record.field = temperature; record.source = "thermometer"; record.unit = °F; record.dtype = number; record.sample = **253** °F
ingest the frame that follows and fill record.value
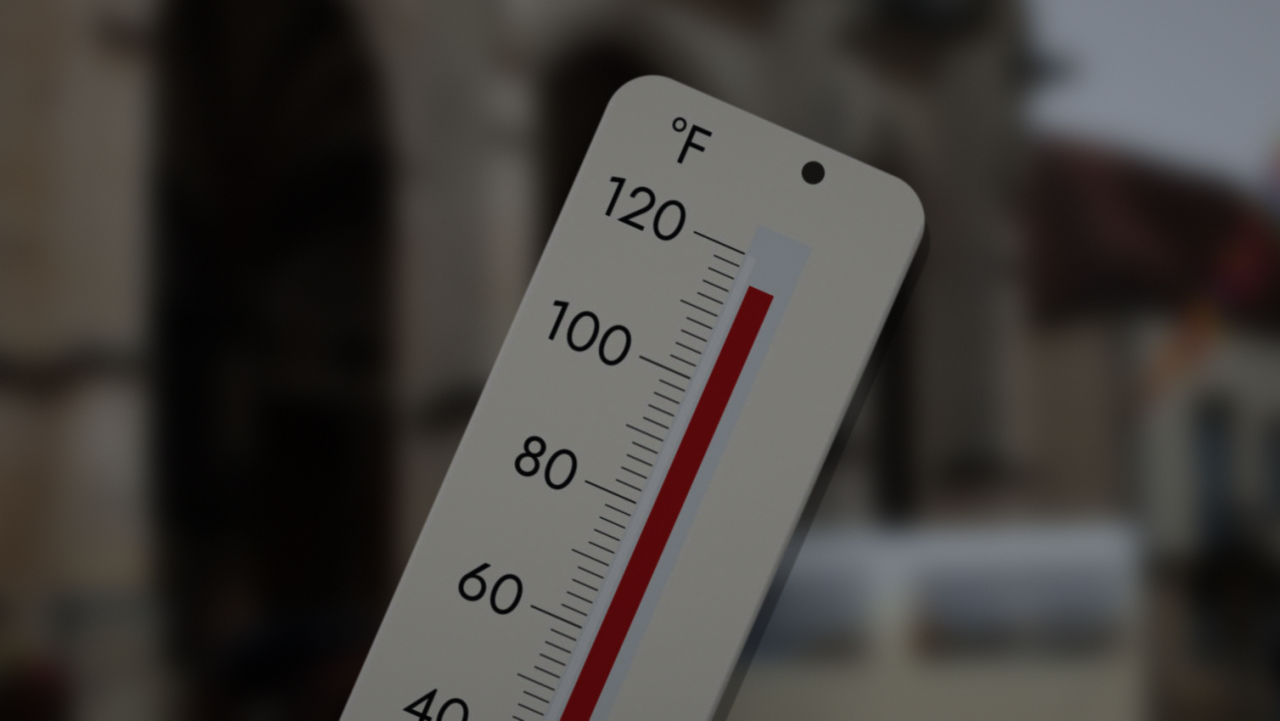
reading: **116** °F
